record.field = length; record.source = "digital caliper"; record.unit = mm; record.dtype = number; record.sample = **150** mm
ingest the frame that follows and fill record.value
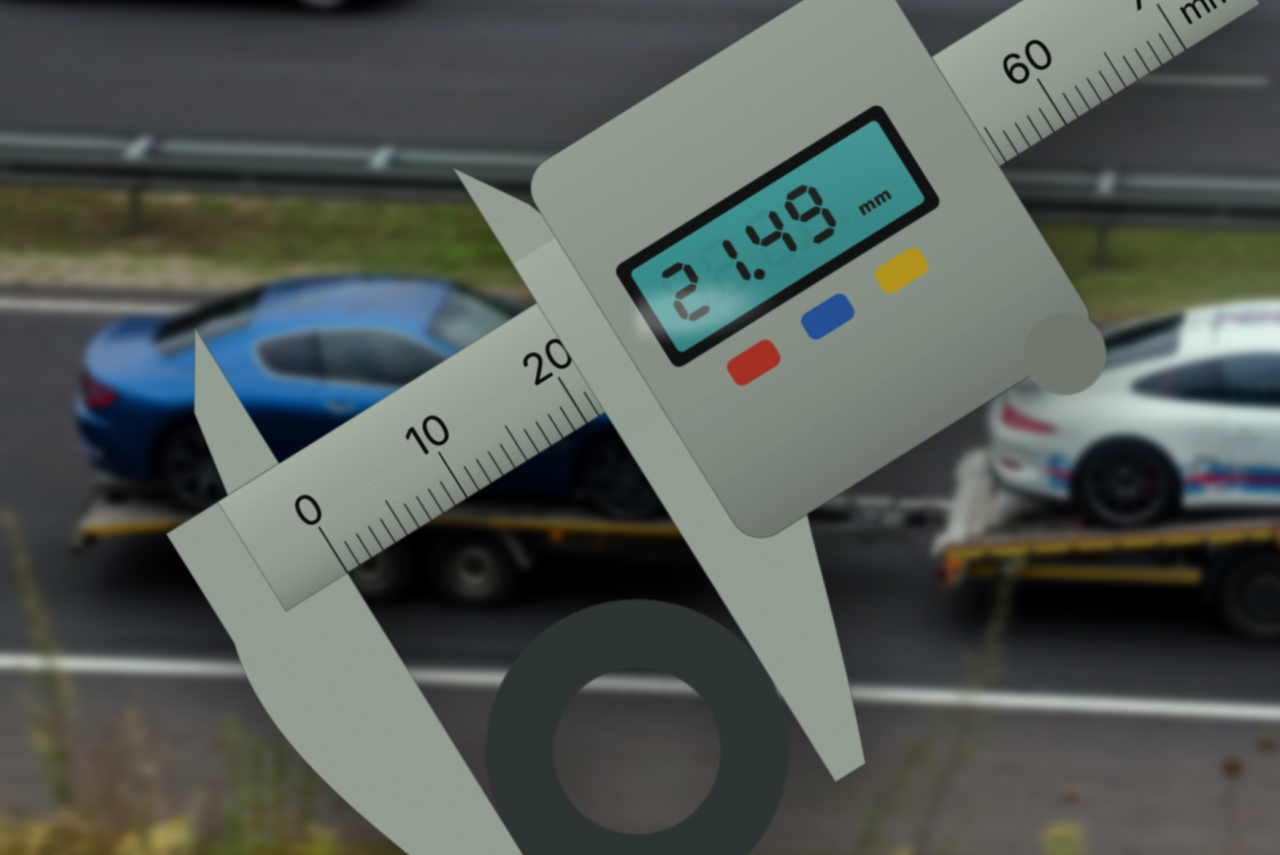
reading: **21.49** mm
